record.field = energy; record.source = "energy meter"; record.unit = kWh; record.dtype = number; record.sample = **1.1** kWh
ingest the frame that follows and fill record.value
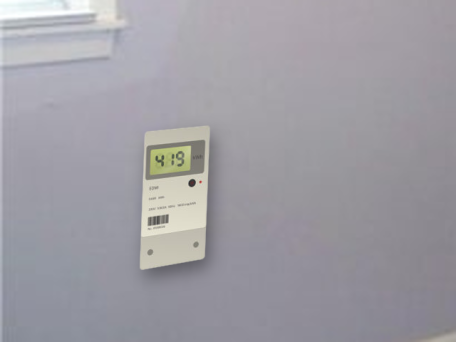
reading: **419** kWh
